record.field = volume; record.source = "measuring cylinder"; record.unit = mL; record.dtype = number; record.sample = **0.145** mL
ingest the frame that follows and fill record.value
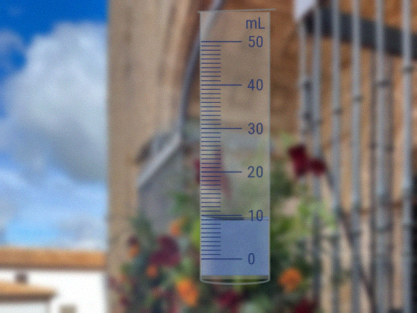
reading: **9** mL
